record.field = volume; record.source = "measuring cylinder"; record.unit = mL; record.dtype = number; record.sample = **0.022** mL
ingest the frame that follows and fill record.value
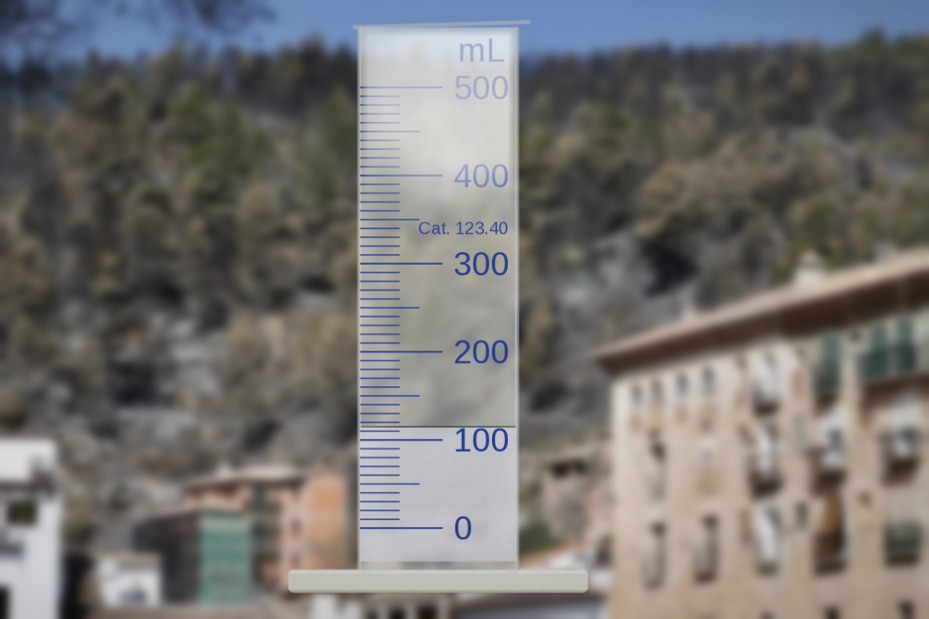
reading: **115** mL
